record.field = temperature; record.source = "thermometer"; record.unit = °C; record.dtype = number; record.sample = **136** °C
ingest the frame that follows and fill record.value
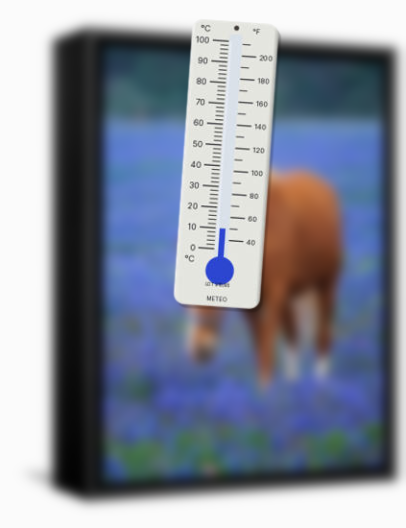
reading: **10** °C
